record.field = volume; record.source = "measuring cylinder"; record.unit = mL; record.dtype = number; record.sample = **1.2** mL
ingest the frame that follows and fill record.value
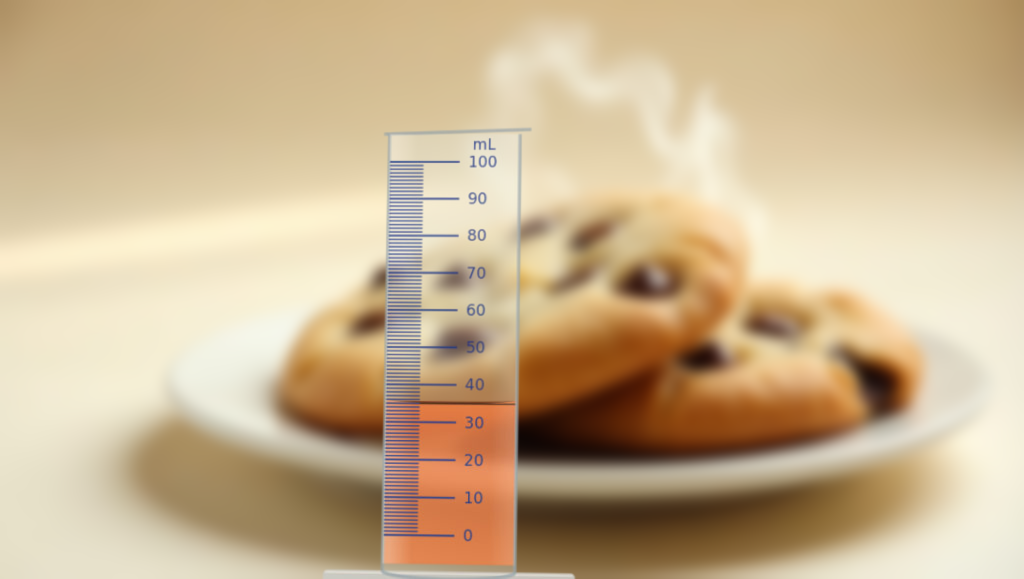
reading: **35** mL
